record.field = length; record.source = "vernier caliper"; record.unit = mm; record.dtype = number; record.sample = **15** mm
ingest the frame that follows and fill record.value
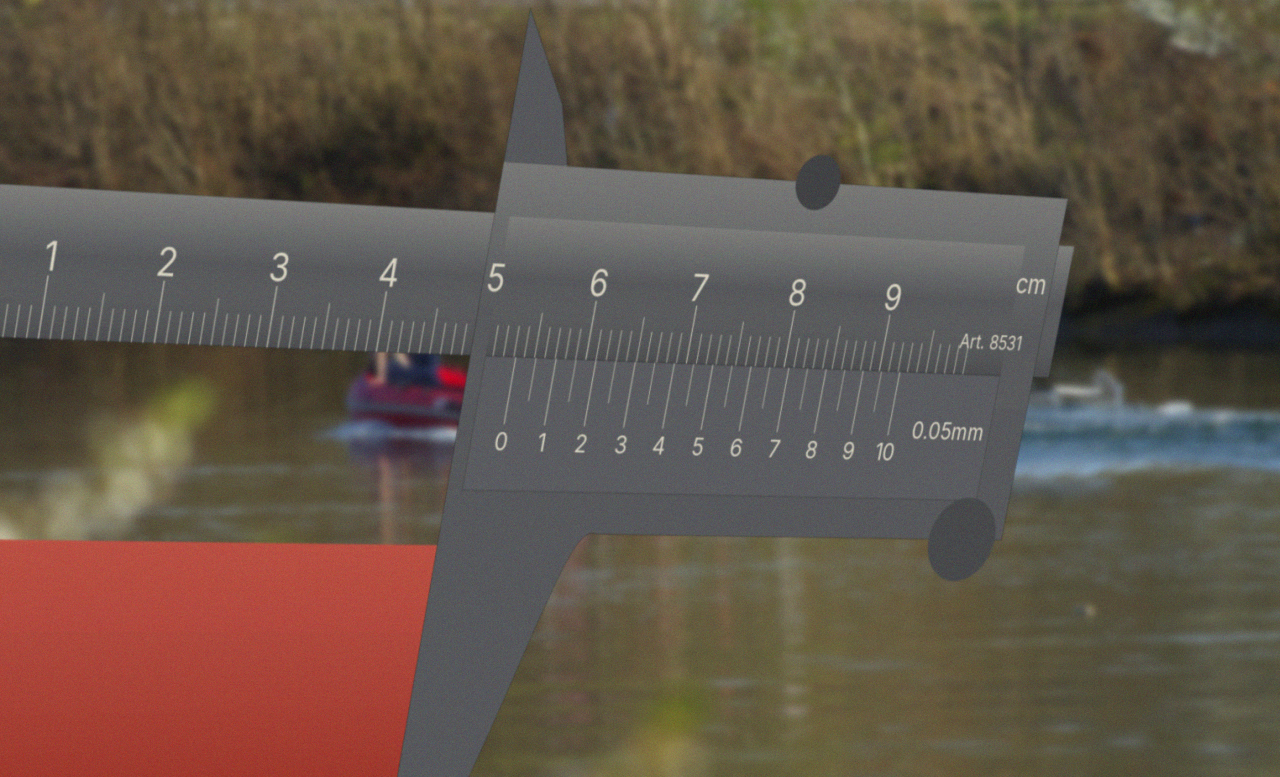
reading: **53.2** mm
